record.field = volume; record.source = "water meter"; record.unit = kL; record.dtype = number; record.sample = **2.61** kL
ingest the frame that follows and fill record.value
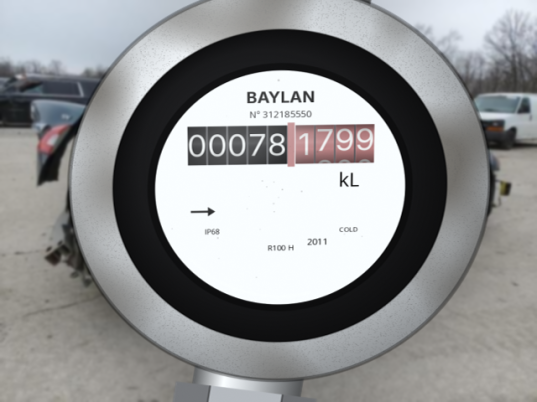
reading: **78.1799** kL
